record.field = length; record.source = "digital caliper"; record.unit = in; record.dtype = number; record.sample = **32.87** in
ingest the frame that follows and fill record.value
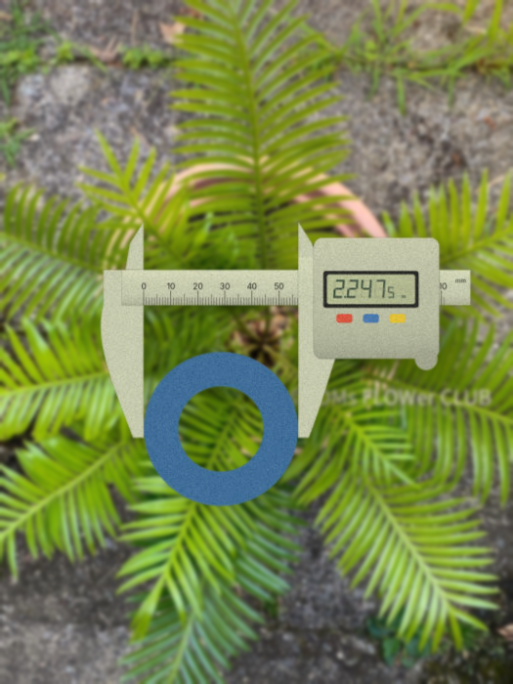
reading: **2.2475** in
